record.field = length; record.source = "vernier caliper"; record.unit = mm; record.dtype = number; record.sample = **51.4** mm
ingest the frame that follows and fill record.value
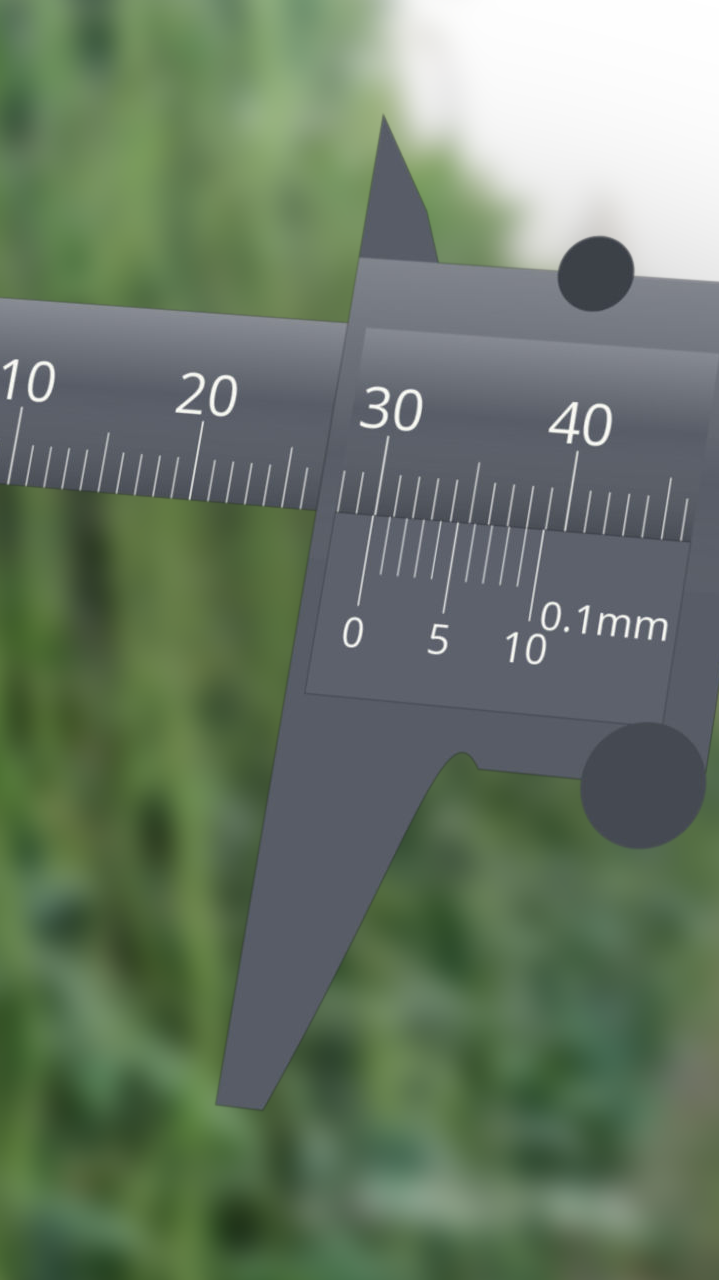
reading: **29.9** mm
